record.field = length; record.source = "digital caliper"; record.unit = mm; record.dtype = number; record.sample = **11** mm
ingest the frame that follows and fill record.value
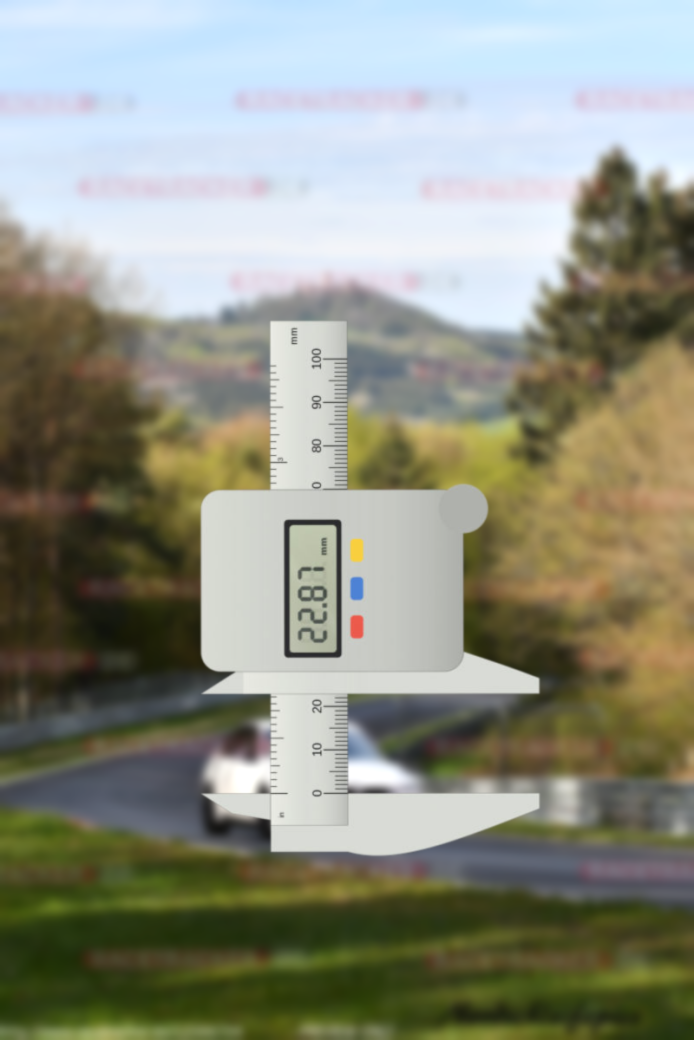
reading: **22.87** mm
